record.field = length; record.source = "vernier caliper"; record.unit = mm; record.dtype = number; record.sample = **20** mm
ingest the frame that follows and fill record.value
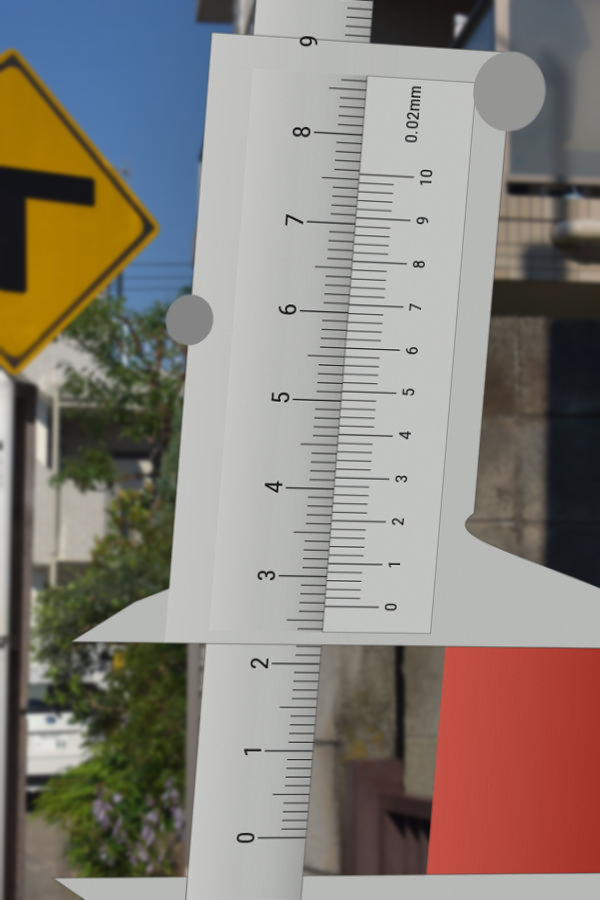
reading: **26.6** mm
